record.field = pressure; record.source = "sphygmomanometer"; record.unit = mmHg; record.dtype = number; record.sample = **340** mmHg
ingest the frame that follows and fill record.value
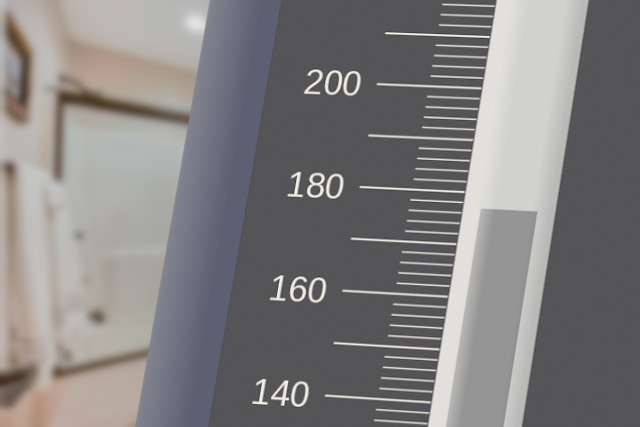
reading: **177** mmHg
